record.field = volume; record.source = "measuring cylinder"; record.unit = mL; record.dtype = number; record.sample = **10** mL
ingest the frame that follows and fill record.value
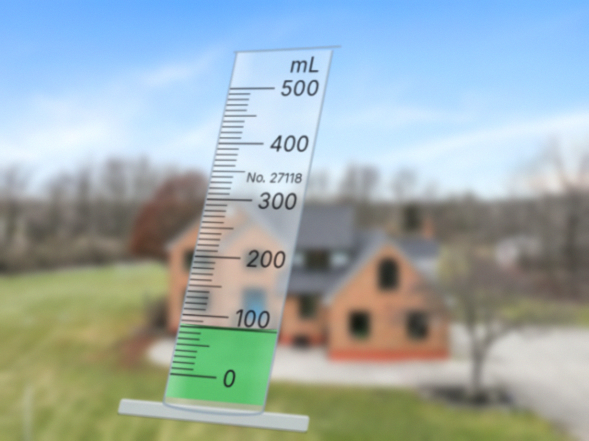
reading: **80** mL
